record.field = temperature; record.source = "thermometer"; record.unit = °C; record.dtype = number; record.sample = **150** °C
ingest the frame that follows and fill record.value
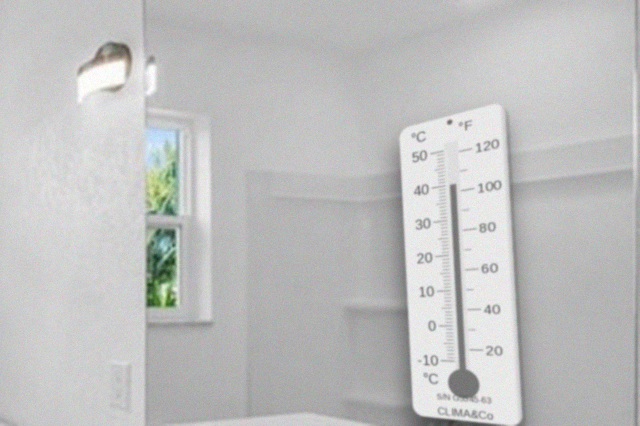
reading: **40** °C
